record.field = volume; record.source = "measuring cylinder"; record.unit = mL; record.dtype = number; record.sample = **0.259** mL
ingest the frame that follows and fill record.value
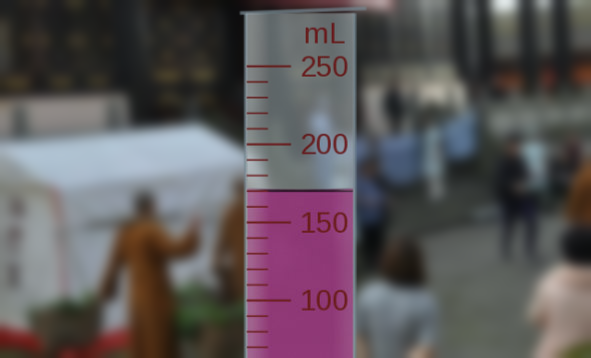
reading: **170** mL
